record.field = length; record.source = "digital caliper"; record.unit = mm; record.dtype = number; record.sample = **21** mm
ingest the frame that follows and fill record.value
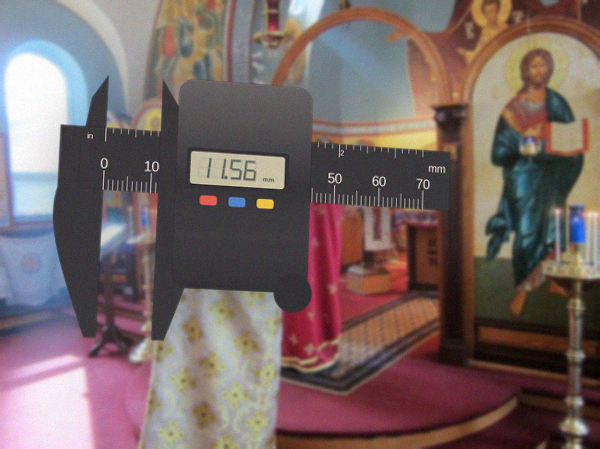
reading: **11.56** mm
